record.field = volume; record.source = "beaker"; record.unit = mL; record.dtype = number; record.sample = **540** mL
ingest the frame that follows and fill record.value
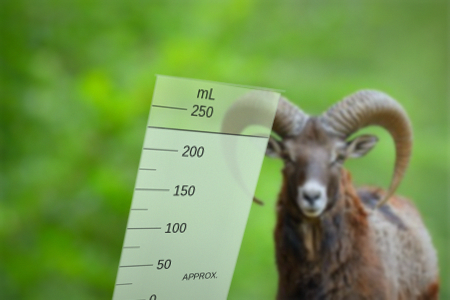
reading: **225** mL
